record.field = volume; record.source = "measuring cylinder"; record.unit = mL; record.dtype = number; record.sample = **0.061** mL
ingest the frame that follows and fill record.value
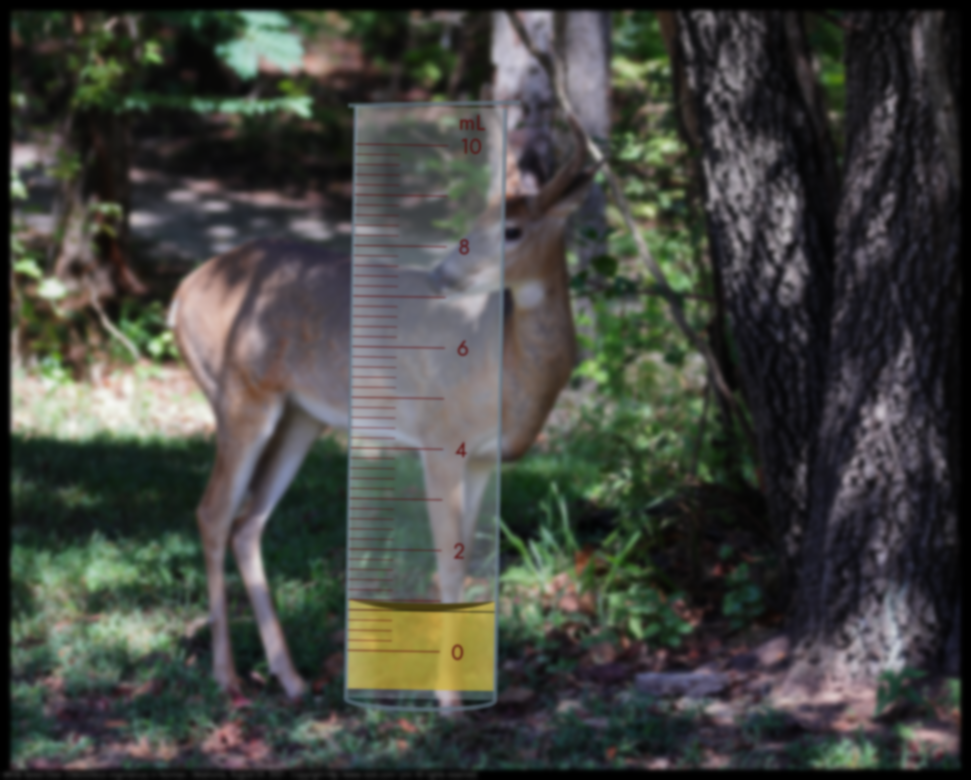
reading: **0.8** mL
